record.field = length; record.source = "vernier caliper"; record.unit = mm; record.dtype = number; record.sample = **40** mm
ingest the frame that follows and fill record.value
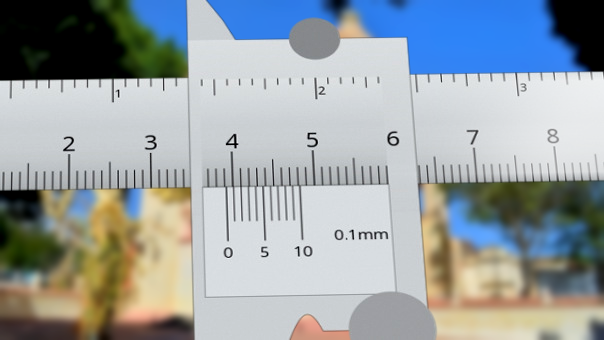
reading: **39.2** mm
